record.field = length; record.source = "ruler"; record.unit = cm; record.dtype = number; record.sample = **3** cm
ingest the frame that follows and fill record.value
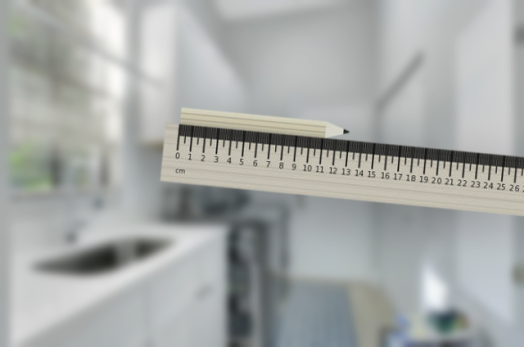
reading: **13** cm
